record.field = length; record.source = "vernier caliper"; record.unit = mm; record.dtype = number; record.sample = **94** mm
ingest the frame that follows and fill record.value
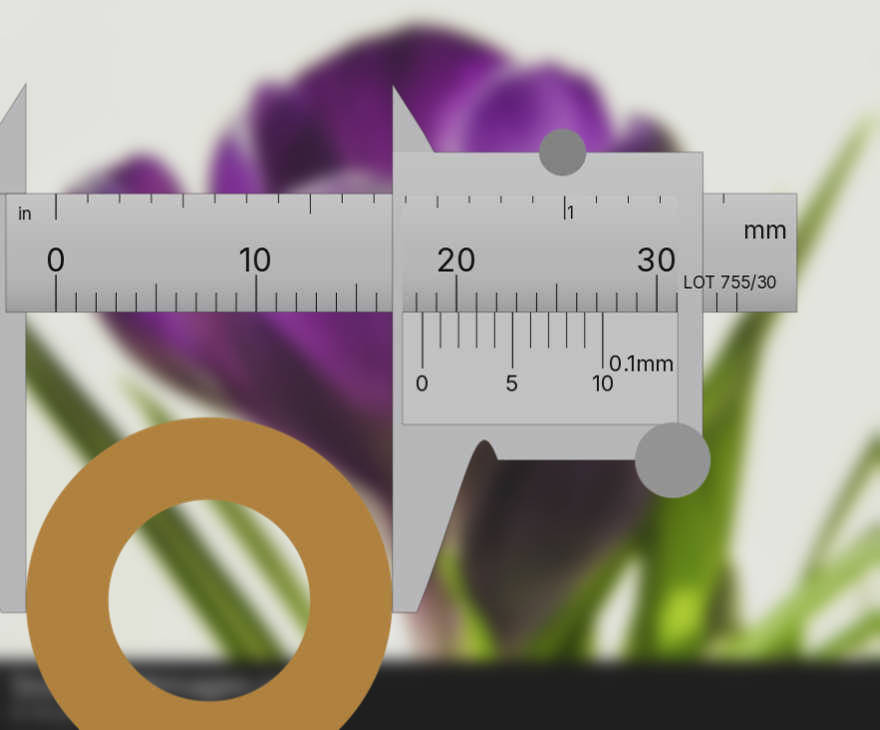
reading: **18.3** mm
